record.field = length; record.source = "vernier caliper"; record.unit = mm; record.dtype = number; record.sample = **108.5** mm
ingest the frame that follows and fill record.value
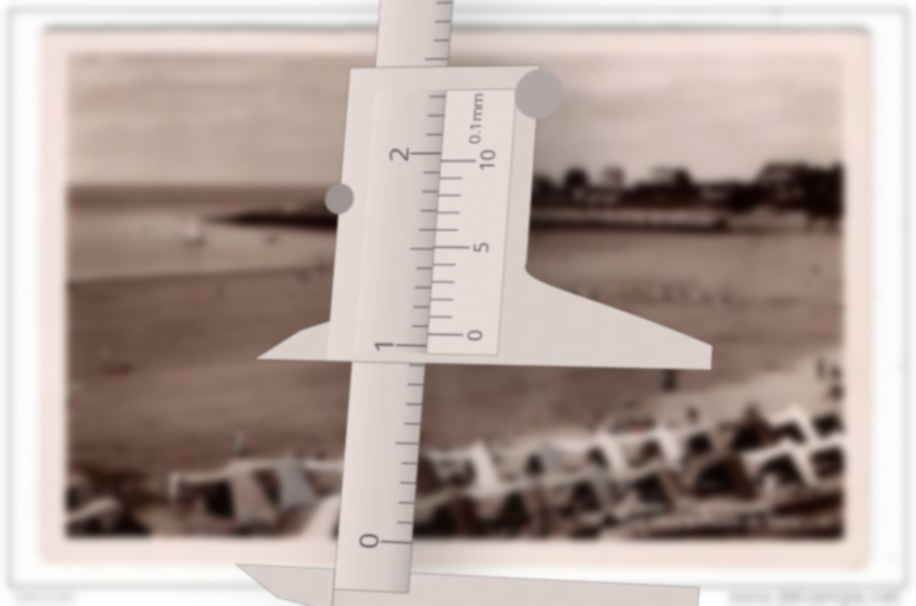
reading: **10.6** mm
